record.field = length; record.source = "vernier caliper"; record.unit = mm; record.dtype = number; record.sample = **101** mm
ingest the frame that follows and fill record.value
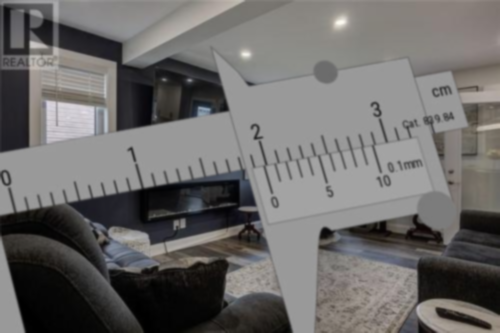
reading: **19.8** mm
